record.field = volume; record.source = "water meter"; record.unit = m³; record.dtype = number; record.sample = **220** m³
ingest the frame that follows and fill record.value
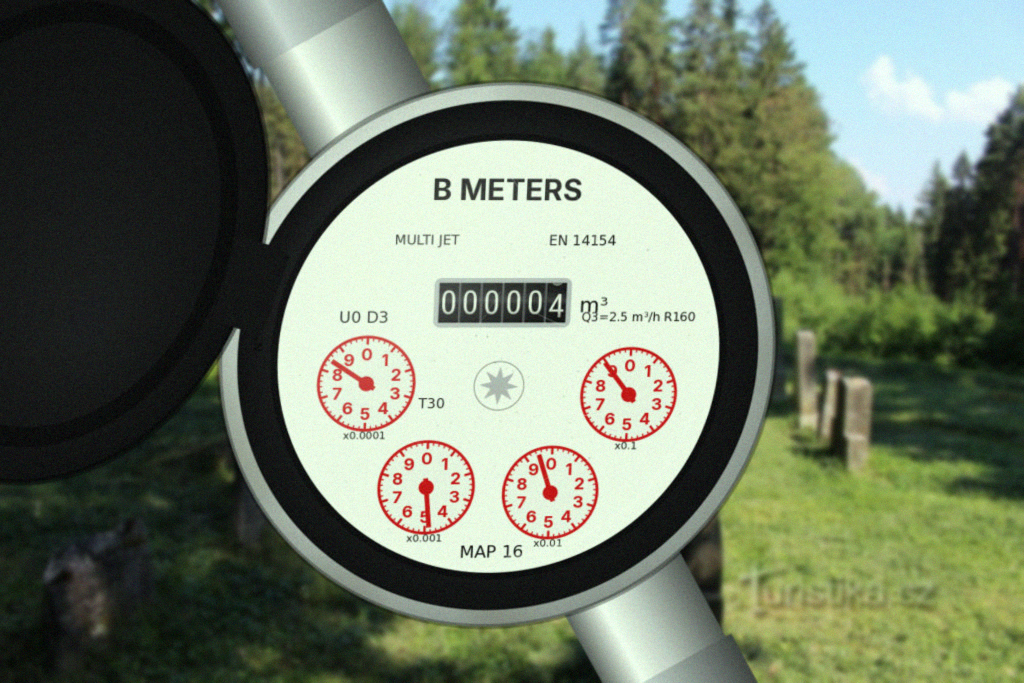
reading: **3.8948** m³
